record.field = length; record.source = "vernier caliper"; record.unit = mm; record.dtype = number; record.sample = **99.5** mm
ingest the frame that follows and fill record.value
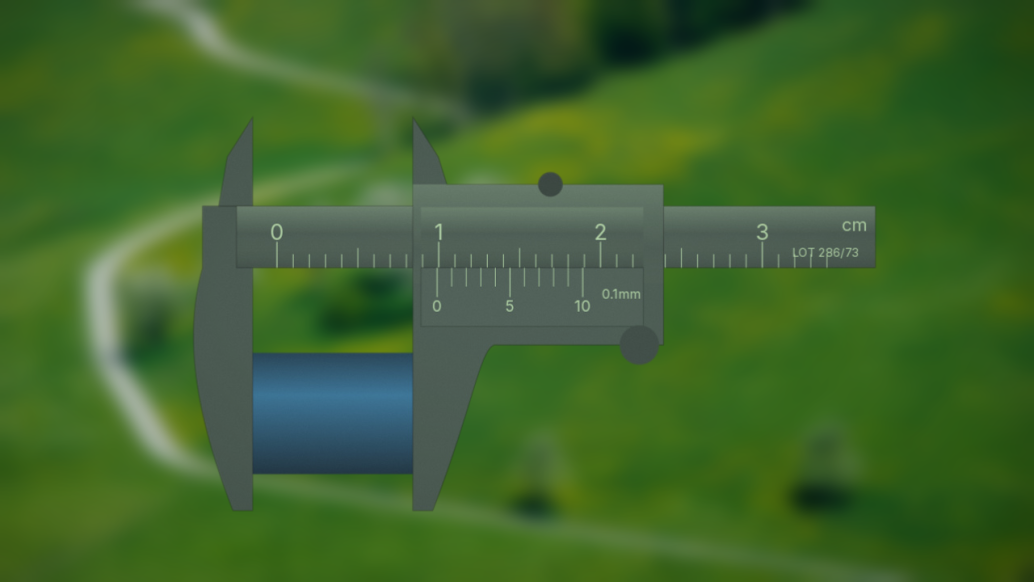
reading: **9.9** mm
